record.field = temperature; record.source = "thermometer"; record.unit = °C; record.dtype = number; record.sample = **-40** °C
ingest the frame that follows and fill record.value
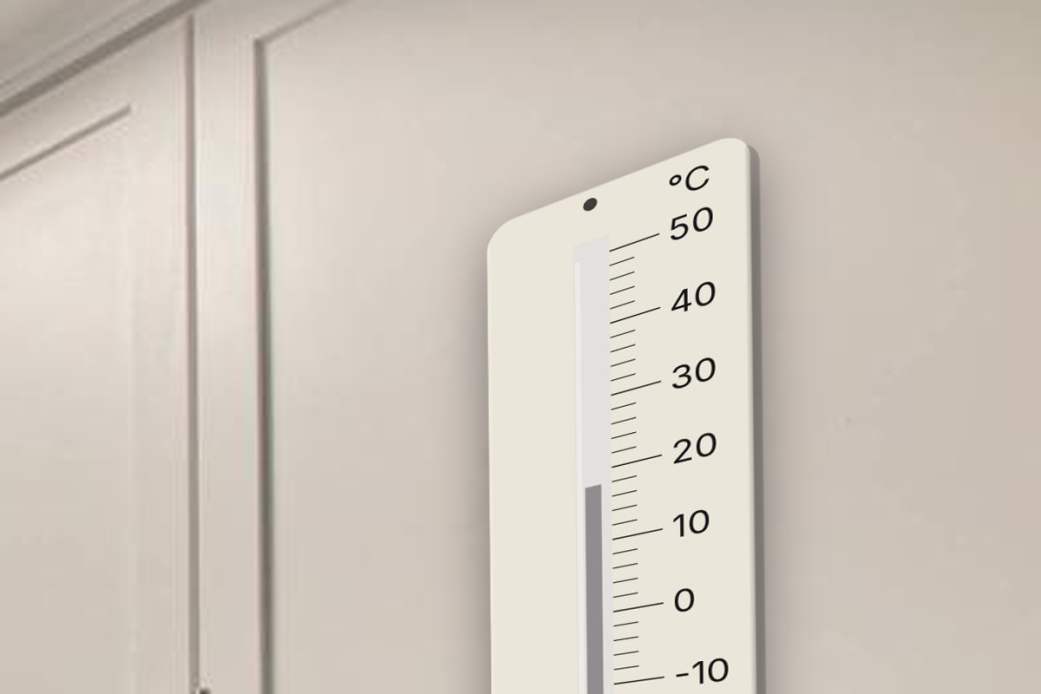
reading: **18** °C
